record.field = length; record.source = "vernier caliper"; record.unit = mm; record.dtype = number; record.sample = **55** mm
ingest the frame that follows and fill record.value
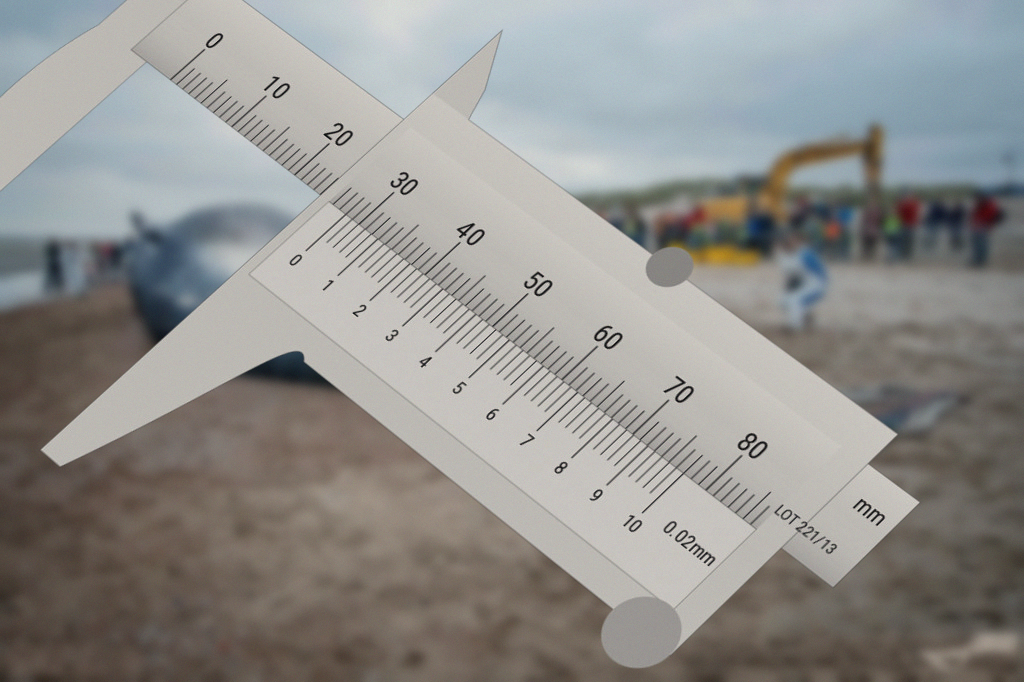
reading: **28.0** mm
